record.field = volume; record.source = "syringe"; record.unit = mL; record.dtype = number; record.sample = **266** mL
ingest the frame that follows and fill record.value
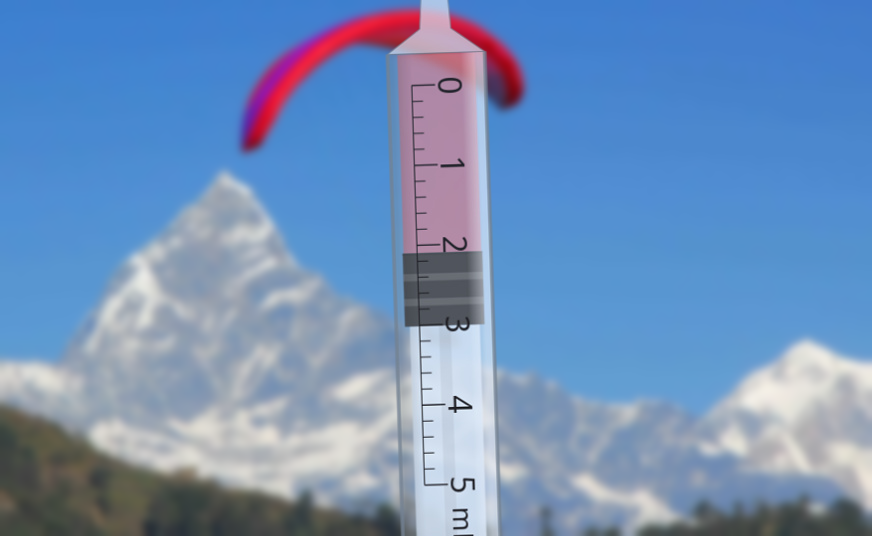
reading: **2.1** mL
